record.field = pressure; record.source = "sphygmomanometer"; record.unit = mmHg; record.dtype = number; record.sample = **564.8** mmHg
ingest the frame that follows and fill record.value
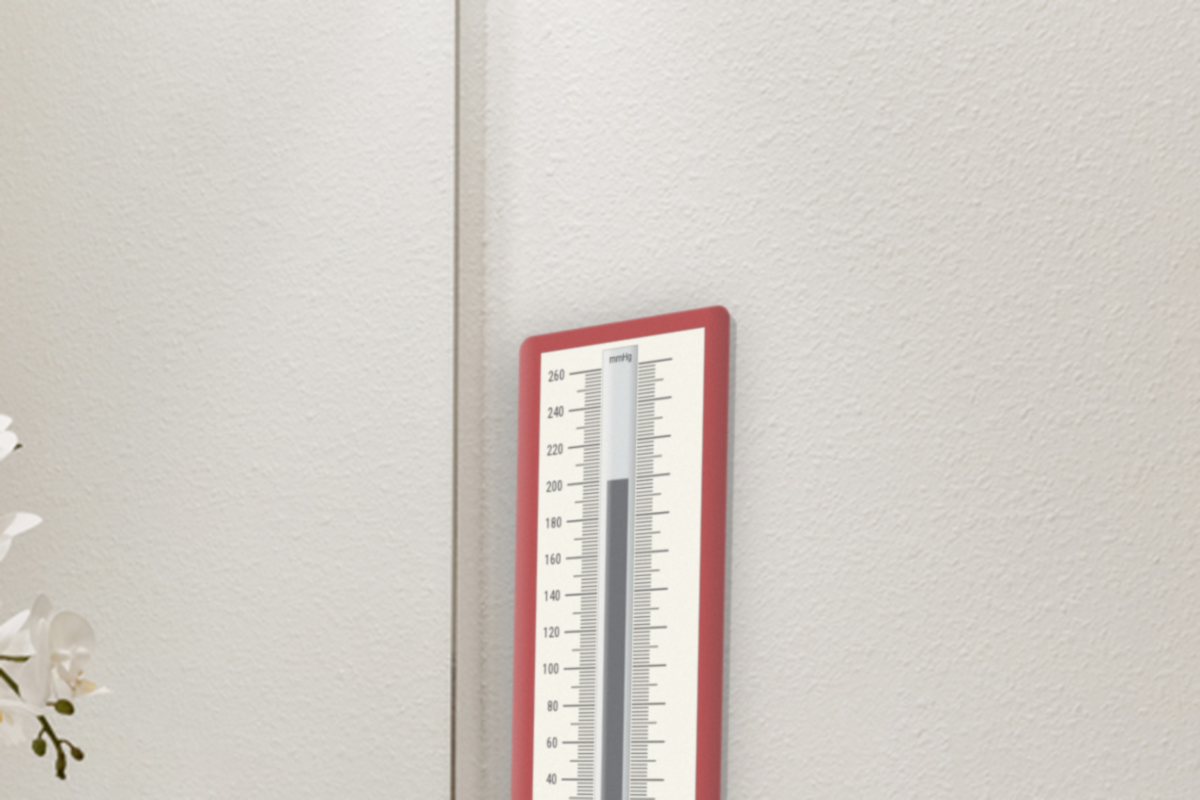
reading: **200** mmHg
